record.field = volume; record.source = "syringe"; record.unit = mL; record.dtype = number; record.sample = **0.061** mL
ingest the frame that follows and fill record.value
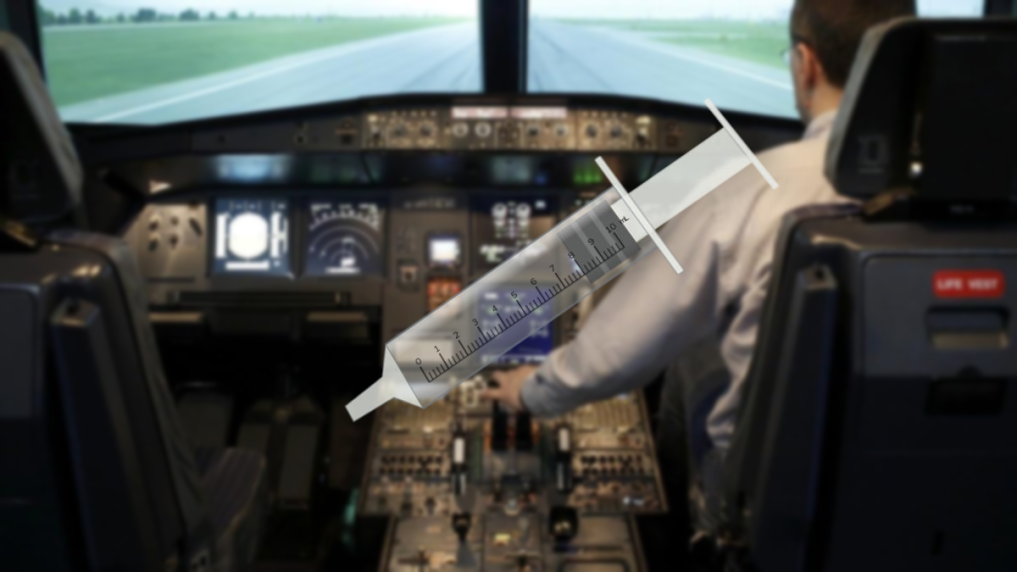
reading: **8** mL
